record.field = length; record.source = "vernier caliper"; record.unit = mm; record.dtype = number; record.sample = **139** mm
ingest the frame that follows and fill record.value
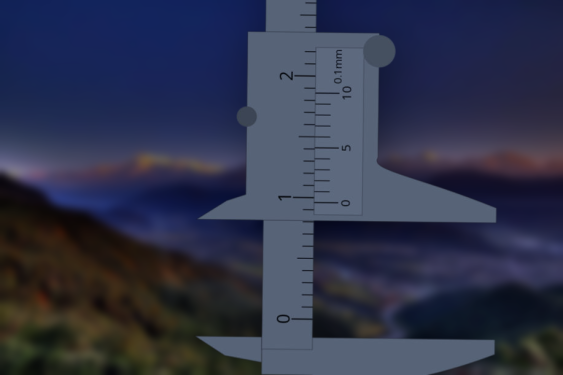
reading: **9.6** mm
